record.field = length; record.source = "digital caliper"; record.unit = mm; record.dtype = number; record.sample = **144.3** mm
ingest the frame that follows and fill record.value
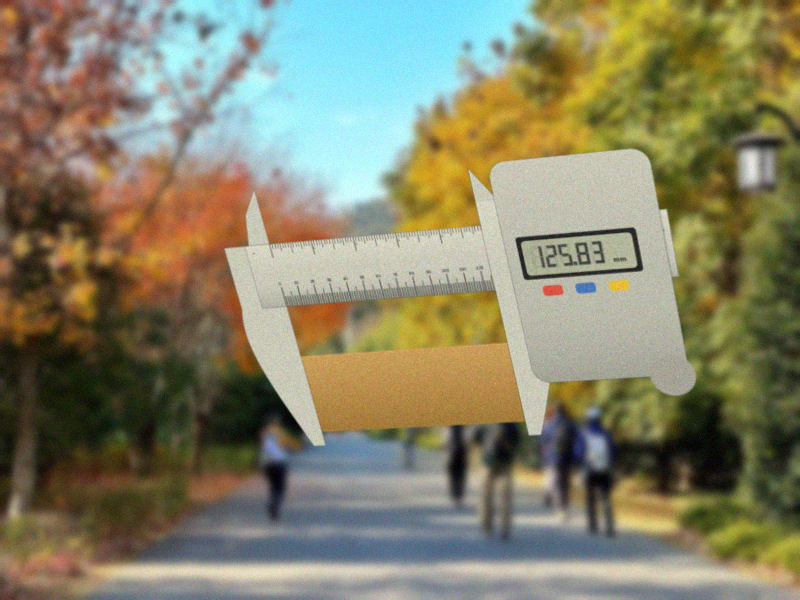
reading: **125.83** mm
